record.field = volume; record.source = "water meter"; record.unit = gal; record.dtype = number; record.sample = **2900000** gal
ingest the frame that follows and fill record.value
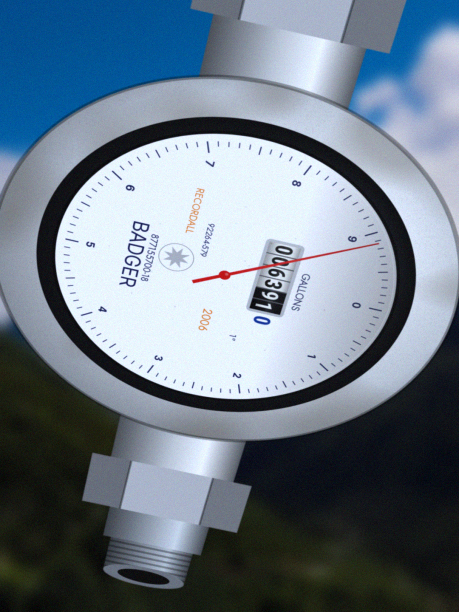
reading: **63909.1** gal
